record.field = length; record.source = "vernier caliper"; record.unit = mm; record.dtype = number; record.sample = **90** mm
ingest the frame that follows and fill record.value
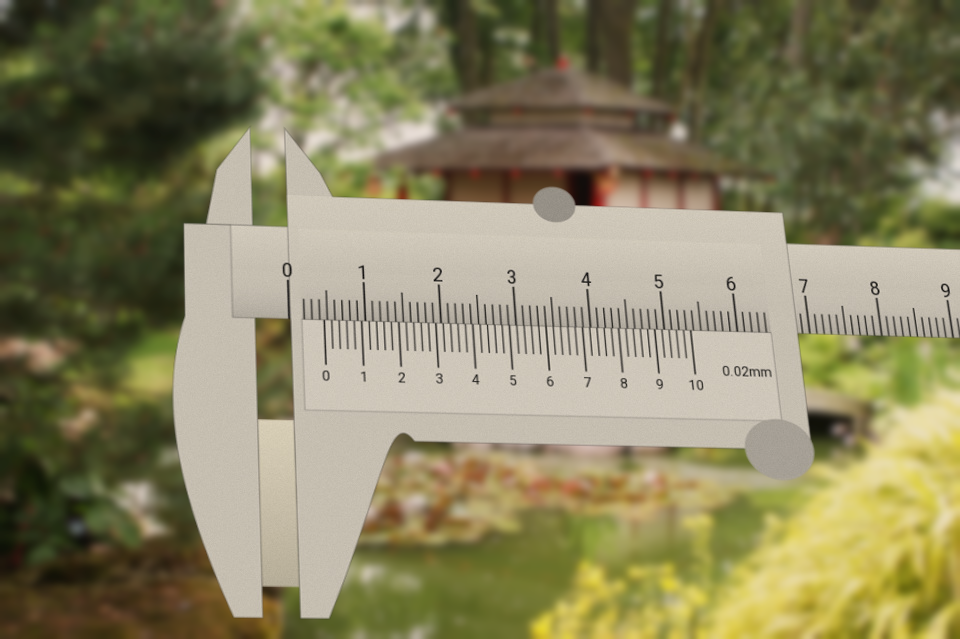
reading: **4.6** mm
